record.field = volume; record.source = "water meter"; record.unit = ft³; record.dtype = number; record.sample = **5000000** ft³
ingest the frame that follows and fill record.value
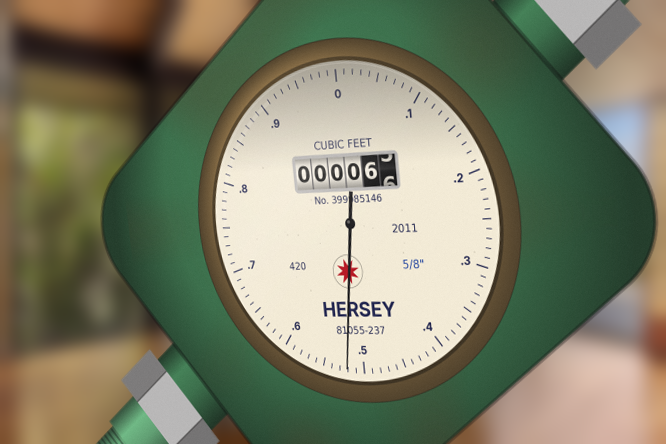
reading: **65.52** ft³
